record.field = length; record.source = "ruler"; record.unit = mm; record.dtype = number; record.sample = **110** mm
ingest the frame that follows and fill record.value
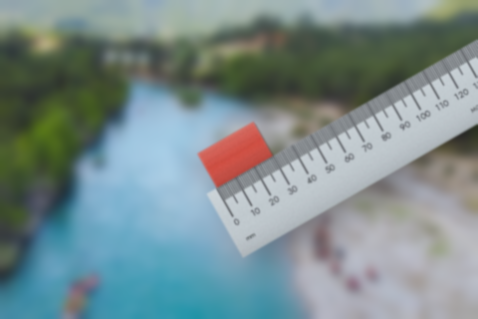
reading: **30** mm
